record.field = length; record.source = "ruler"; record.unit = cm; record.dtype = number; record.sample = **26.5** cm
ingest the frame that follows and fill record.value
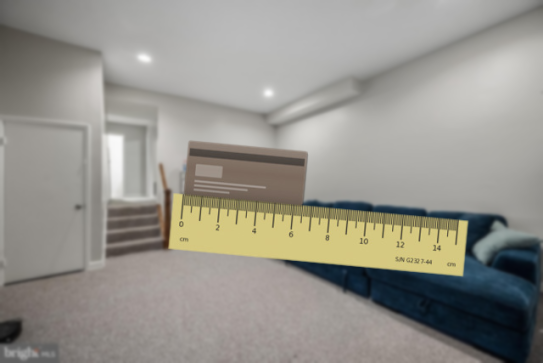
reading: **6.5** cm
